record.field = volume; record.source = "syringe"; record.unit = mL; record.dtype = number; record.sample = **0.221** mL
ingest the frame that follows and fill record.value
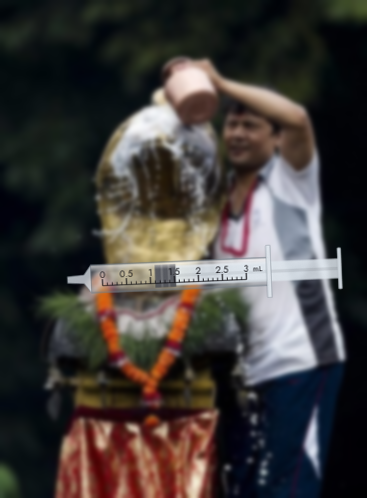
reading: **1.1** mL
